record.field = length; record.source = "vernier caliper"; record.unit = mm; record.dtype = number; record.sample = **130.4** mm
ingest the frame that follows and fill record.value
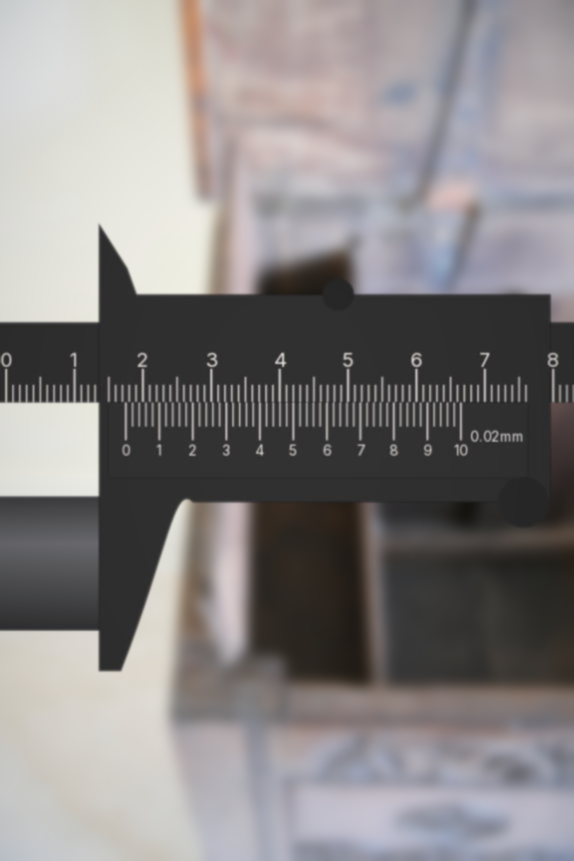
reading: **17.5** mm
